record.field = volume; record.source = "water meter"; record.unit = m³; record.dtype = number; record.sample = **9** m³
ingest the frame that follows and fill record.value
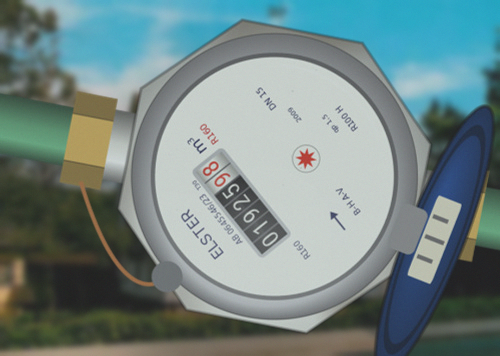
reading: **1925.98** m³
